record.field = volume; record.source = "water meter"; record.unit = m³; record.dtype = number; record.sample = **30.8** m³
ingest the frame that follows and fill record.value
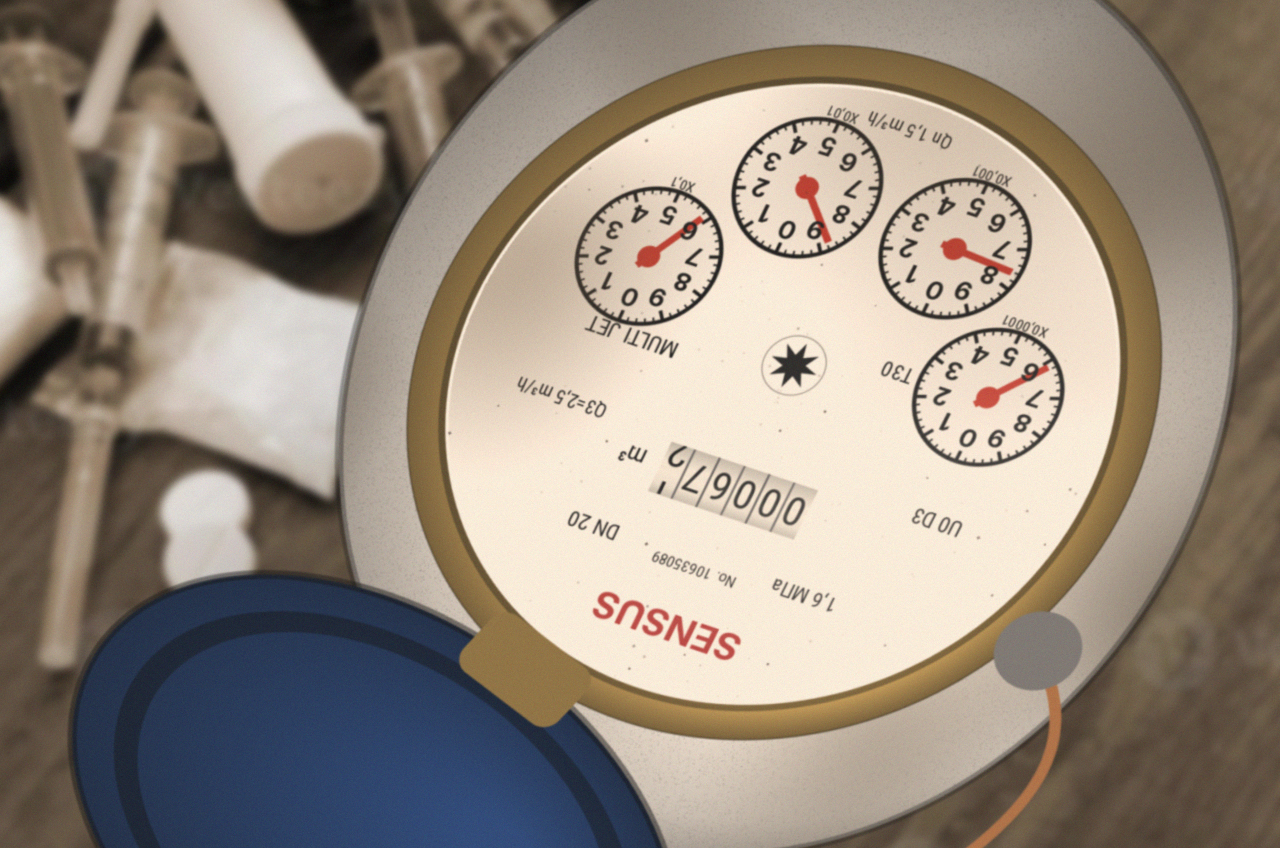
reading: **671.5876** m³
